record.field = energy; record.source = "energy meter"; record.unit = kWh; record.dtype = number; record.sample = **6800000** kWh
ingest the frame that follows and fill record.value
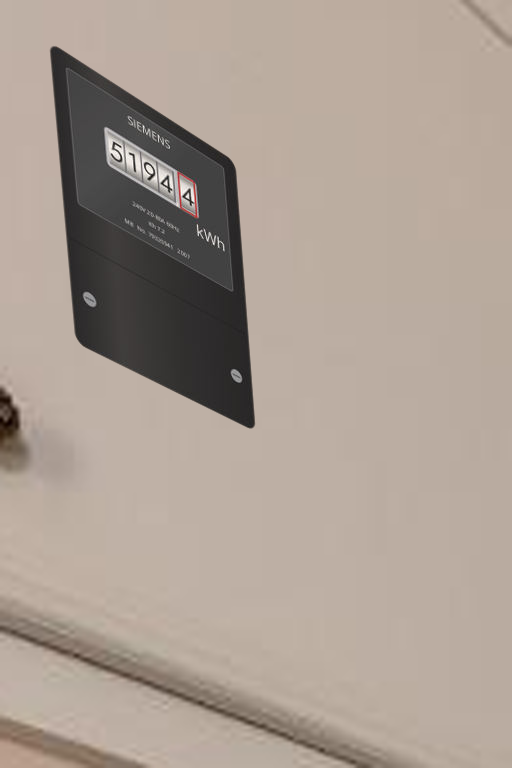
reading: **5194.4** kWh
